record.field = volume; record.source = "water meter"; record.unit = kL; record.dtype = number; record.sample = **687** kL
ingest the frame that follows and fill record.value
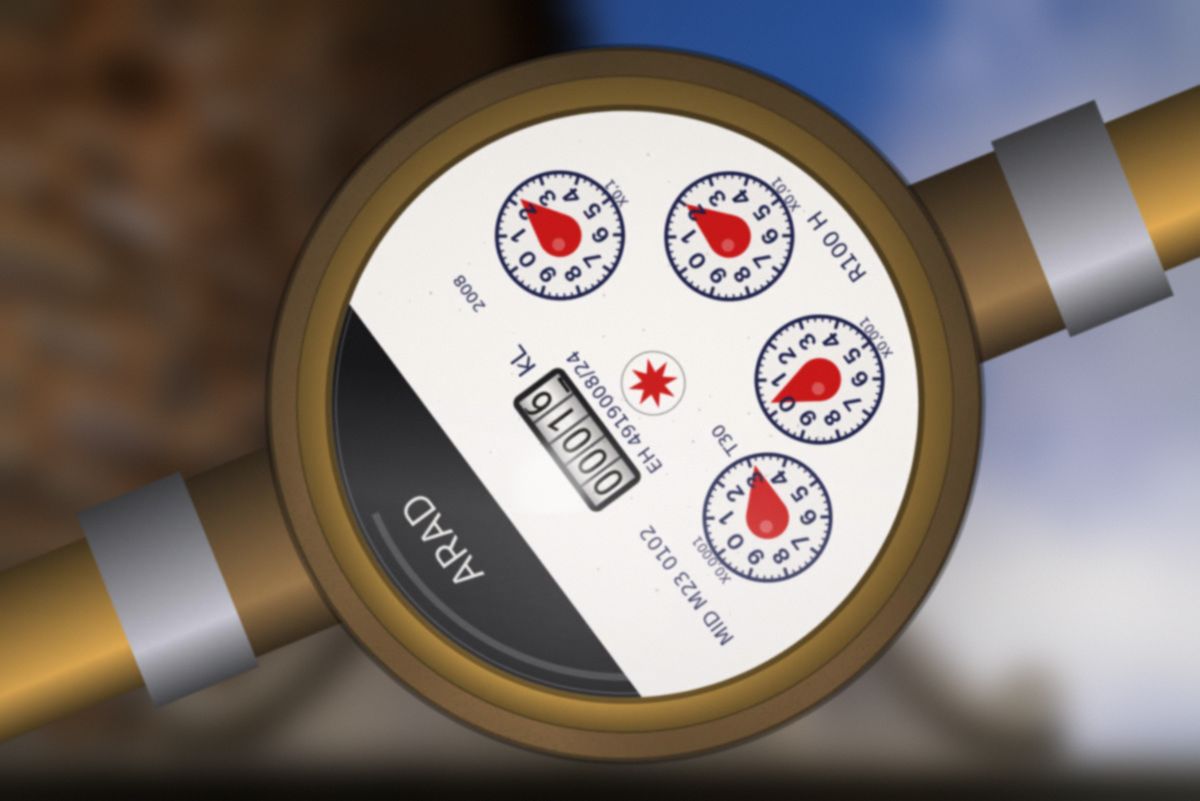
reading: **16.2203** kL
